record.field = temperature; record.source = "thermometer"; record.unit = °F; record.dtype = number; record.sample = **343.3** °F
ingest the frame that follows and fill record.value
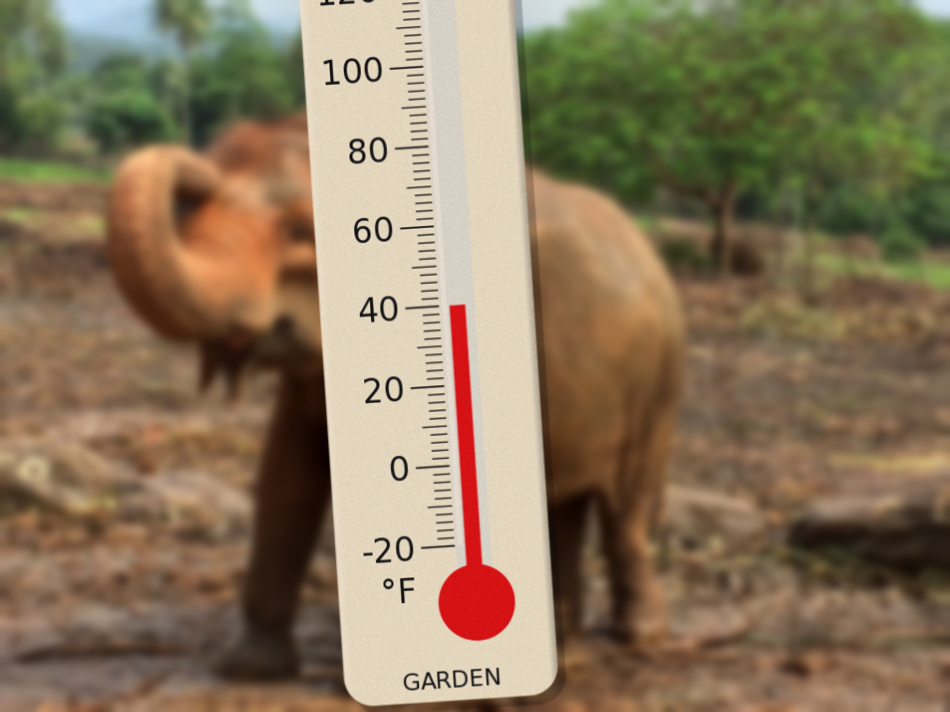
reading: **40** °F
